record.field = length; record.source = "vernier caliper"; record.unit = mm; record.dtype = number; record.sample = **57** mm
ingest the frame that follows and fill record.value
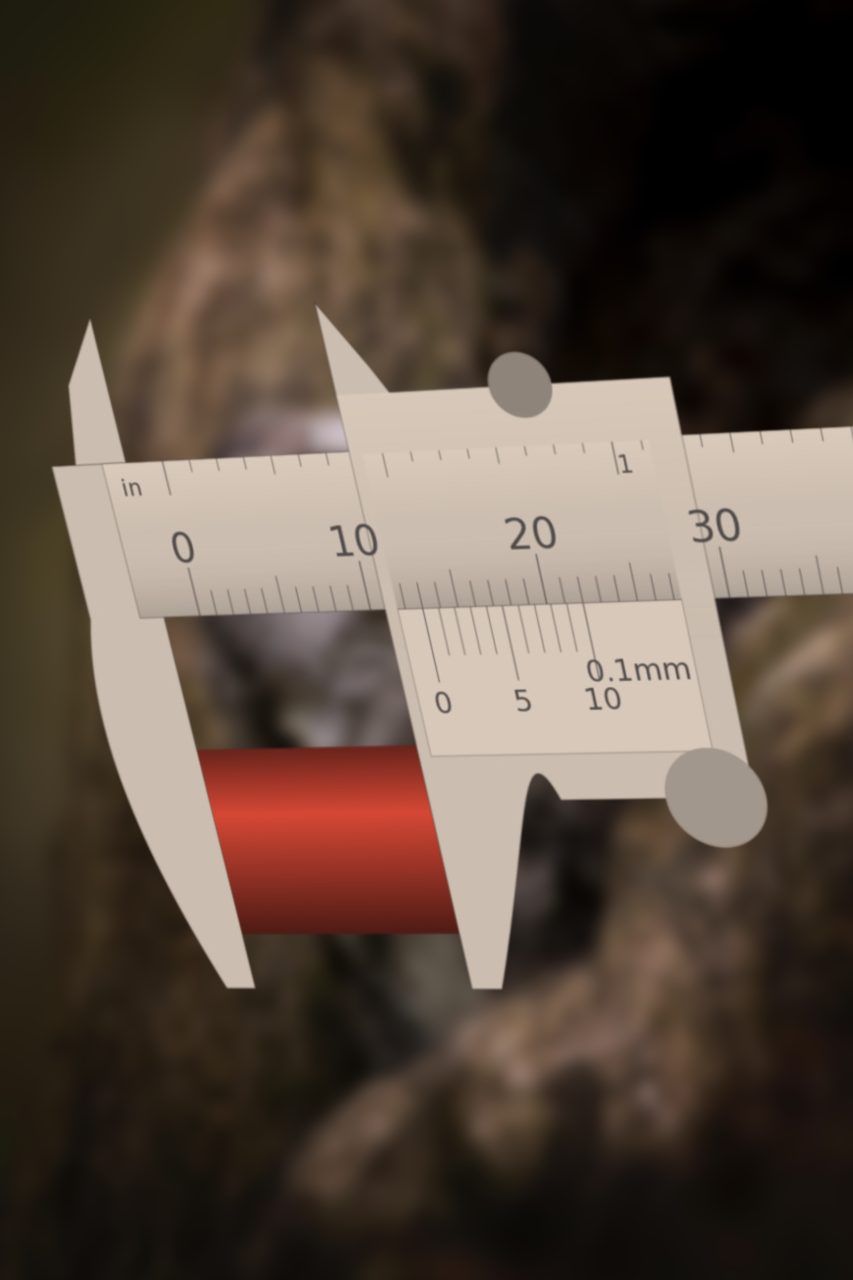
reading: **13.0** mm
